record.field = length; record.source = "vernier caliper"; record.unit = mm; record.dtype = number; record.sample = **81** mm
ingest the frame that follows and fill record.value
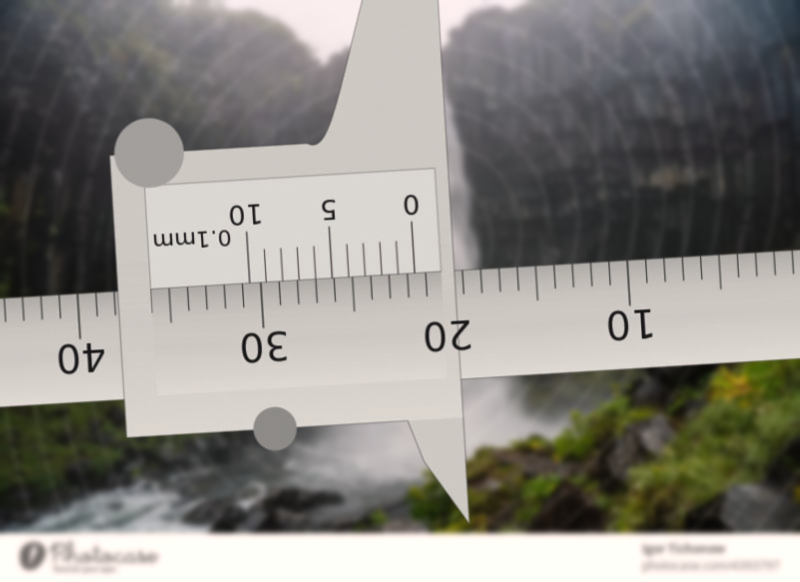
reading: **21.6** mm
